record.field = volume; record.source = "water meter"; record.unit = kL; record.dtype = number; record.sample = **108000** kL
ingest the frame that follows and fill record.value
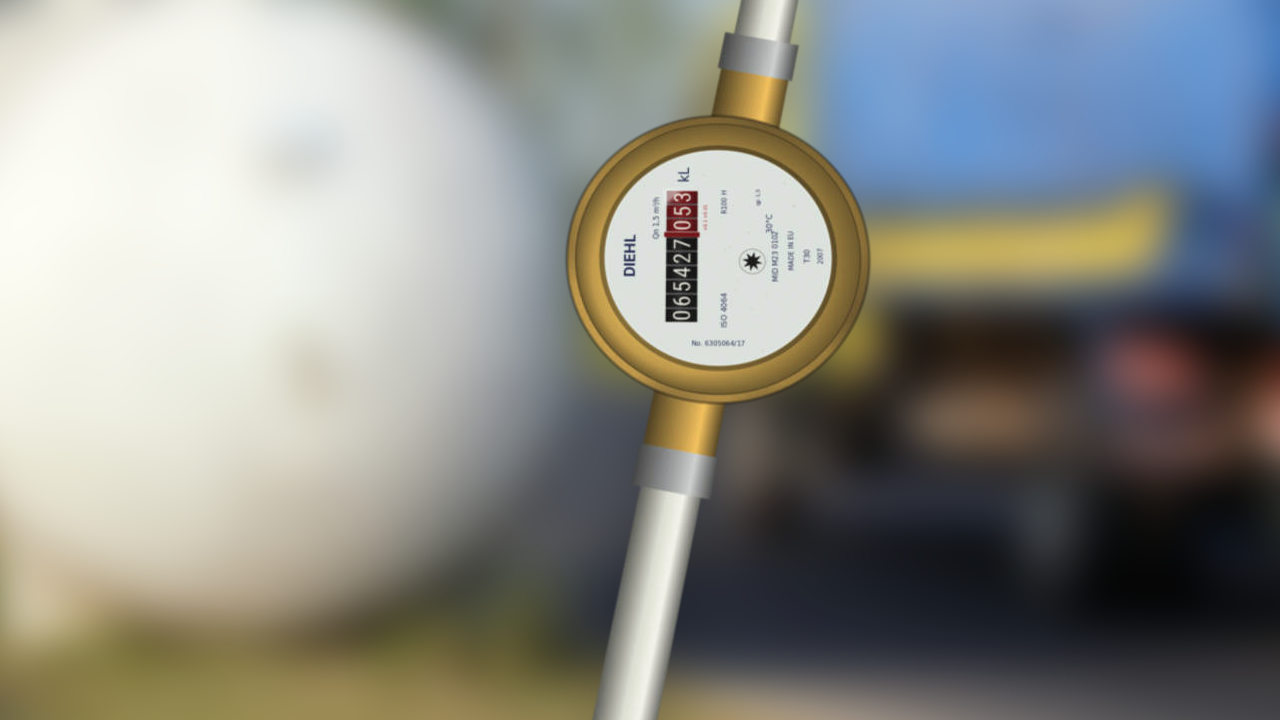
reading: **65427.053** kL
